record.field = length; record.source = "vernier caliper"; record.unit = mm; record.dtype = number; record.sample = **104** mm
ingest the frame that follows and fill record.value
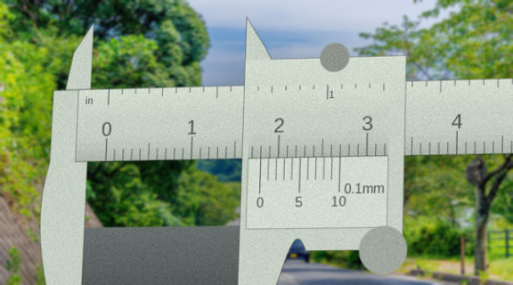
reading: **18.0** mm
